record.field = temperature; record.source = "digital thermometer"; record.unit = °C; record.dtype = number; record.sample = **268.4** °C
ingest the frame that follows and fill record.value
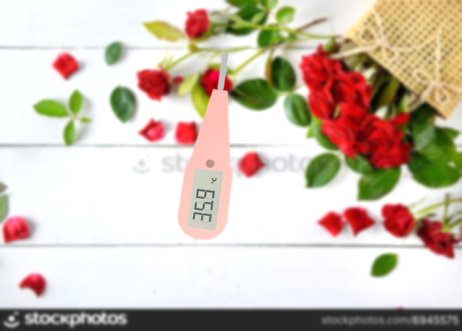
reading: **35.9** °C
